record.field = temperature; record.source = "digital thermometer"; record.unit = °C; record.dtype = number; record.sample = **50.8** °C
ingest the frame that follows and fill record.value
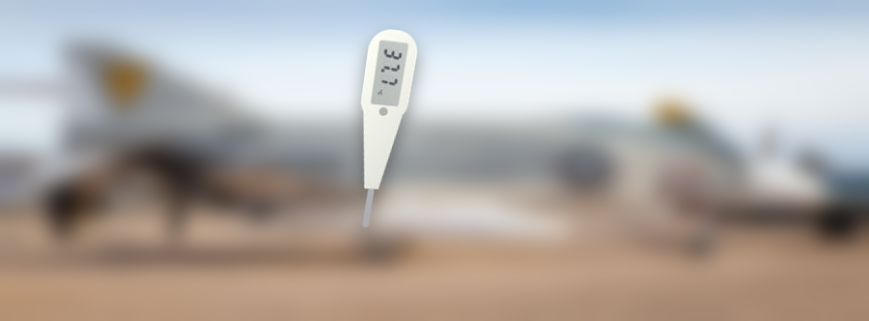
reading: **37.7** °C
